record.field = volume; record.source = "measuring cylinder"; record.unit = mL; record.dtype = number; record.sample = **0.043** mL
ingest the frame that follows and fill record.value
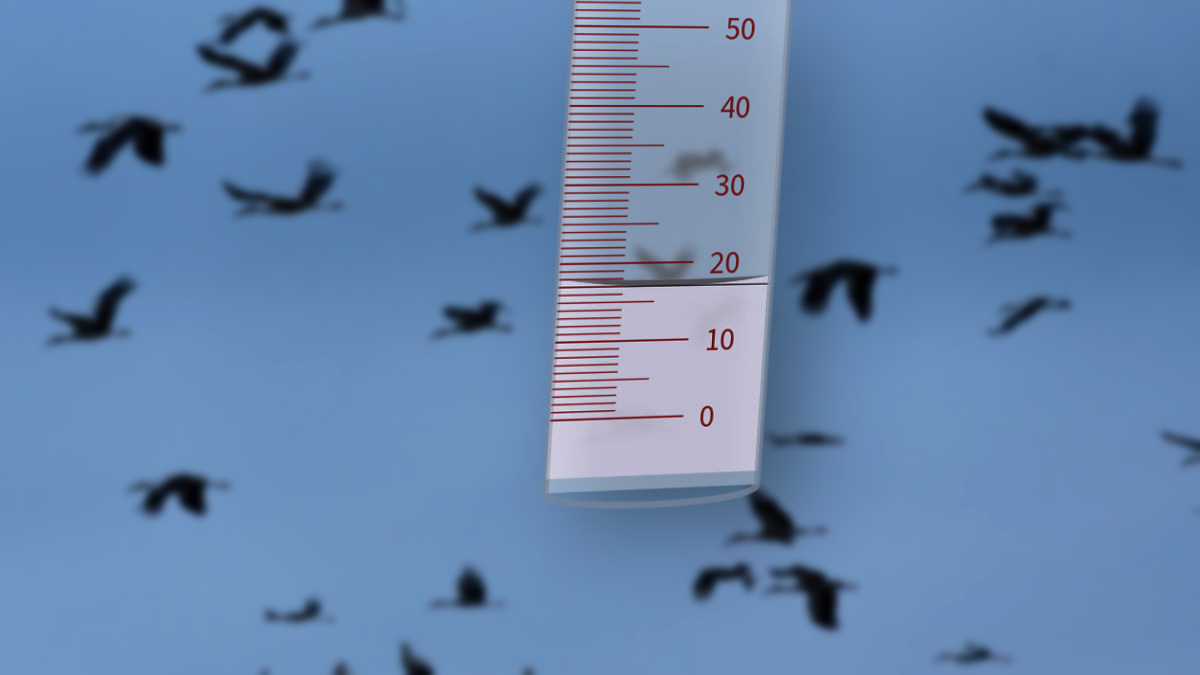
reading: **17** mL
